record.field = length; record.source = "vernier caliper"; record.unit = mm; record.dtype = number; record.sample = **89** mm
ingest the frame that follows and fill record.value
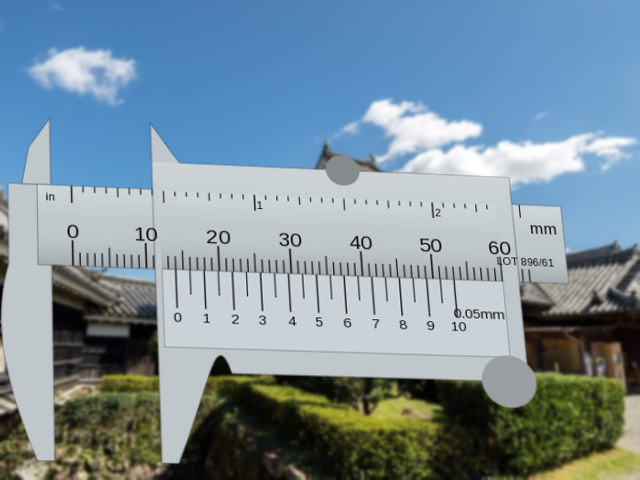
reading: **14.0** mm
